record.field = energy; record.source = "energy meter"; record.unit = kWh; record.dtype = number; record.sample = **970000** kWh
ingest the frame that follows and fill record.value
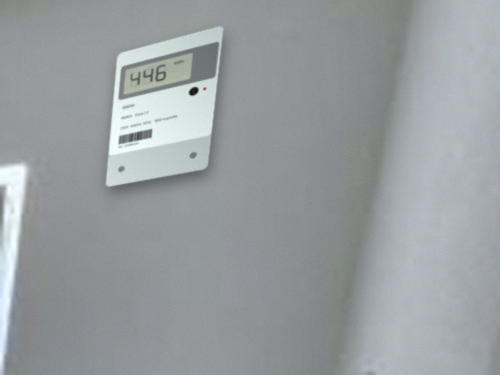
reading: **446** kWh
